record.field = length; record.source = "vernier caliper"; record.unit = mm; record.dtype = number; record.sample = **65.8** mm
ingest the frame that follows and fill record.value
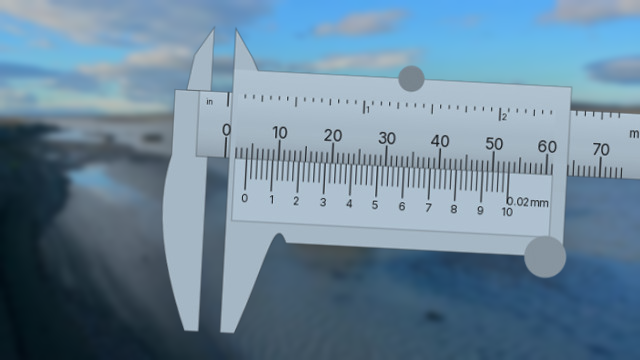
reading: **4.0** mm
